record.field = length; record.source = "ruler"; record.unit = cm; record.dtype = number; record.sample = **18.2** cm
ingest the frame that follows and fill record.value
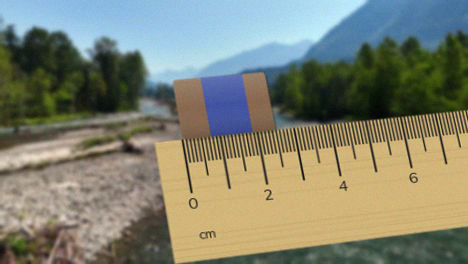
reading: **2.5** cm
